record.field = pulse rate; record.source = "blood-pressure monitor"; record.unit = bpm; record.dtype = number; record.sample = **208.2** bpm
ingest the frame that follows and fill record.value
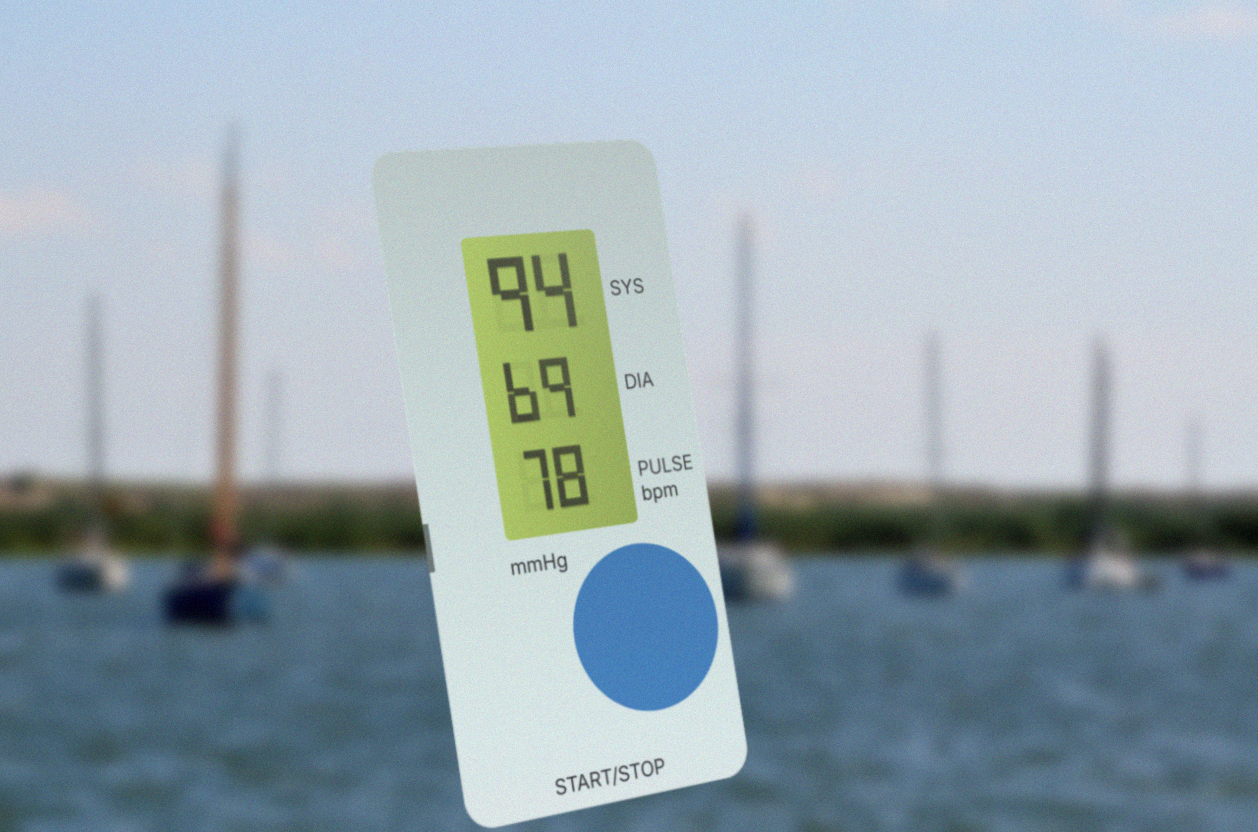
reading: **78** bpm
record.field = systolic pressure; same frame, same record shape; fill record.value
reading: **94** mmHg
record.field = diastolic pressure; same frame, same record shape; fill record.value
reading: **69** mmHg
